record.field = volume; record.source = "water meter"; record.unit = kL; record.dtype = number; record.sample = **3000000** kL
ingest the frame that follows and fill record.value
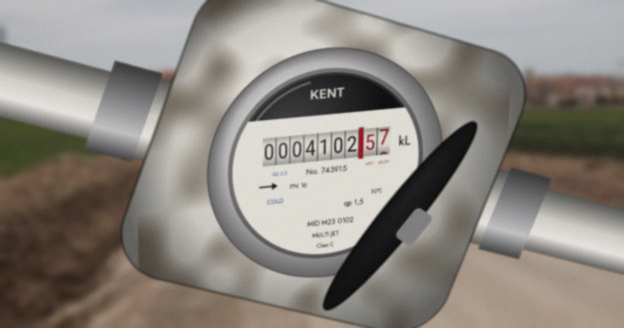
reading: **4102.57** kL
